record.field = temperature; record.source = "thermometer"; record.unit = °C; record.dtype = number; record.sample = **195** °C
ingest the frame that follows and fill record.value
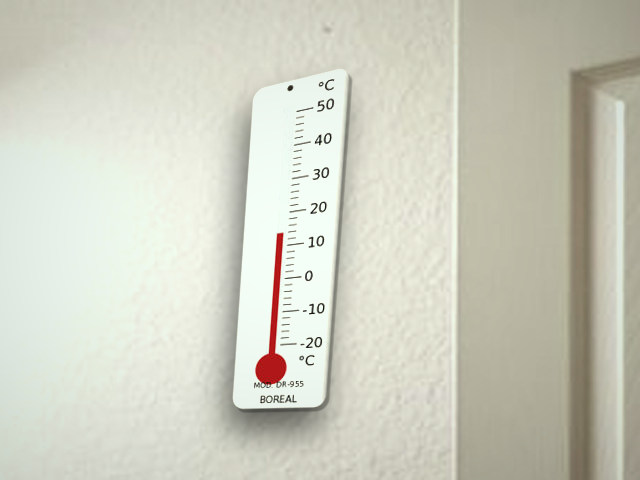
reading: **14** °C
